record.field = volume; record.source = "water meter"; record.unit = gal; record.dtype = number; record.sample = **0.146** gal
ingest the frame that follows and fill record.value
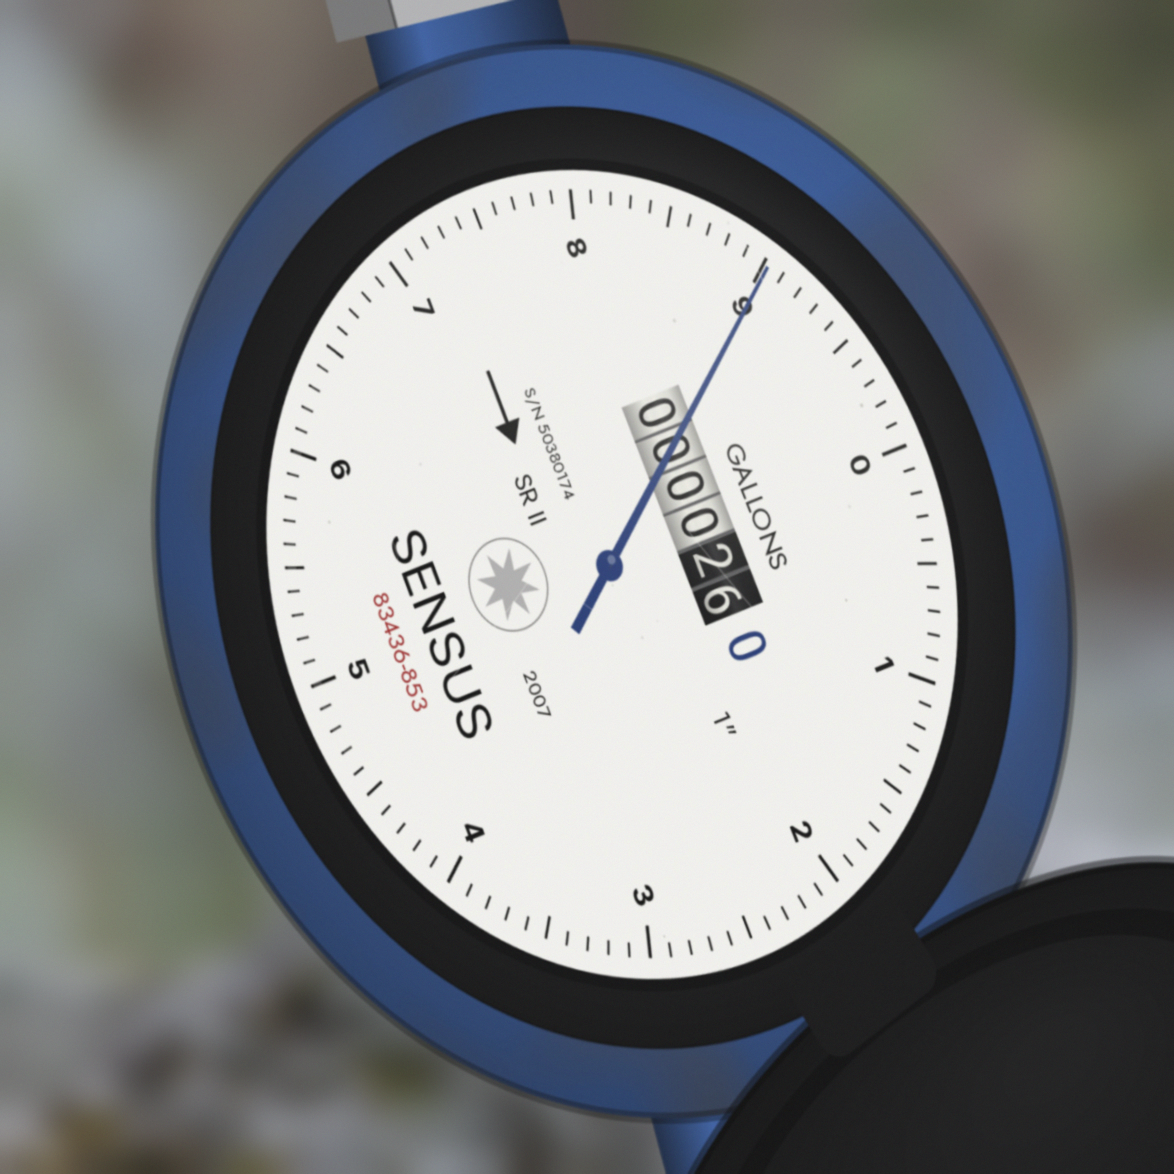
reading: **259.0** gal
